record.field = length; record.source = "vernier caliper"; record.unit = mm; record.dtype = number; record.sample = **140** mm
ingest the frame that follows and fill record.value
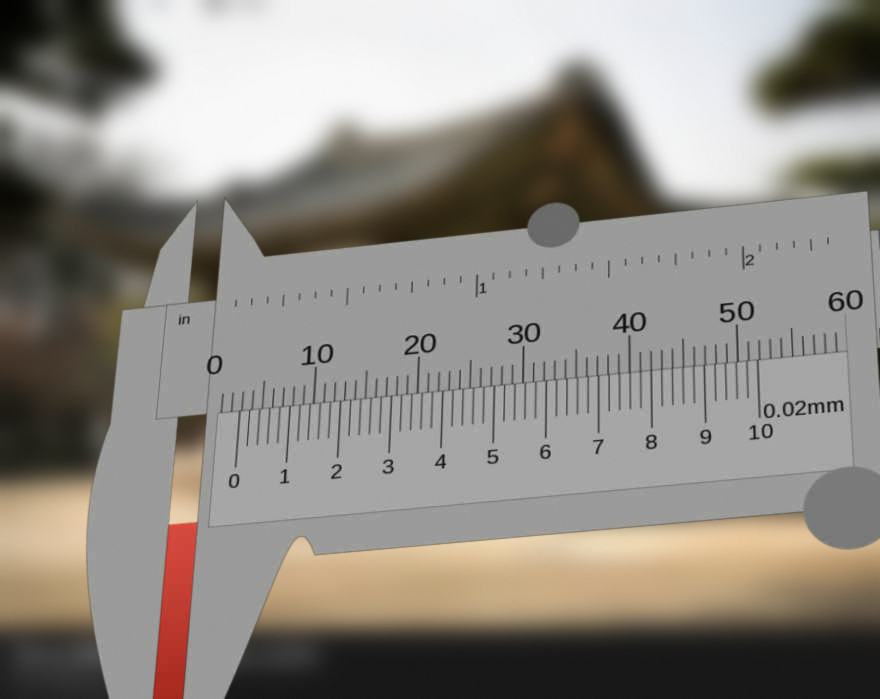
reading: **2.8** mm
